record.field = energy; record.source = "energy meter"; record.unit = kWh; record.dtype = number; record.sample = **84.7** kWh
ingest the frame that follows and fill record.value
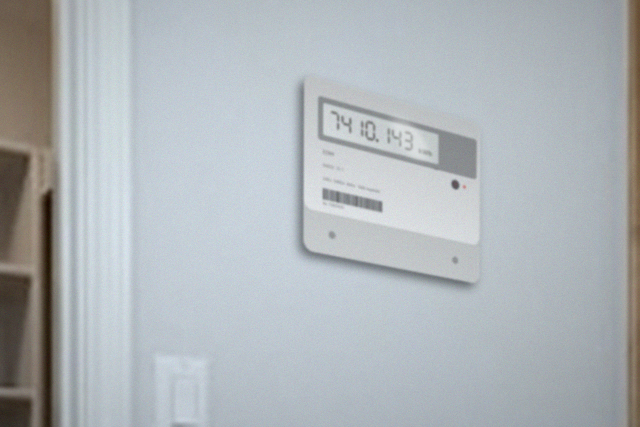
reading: **7410.143** kWh
